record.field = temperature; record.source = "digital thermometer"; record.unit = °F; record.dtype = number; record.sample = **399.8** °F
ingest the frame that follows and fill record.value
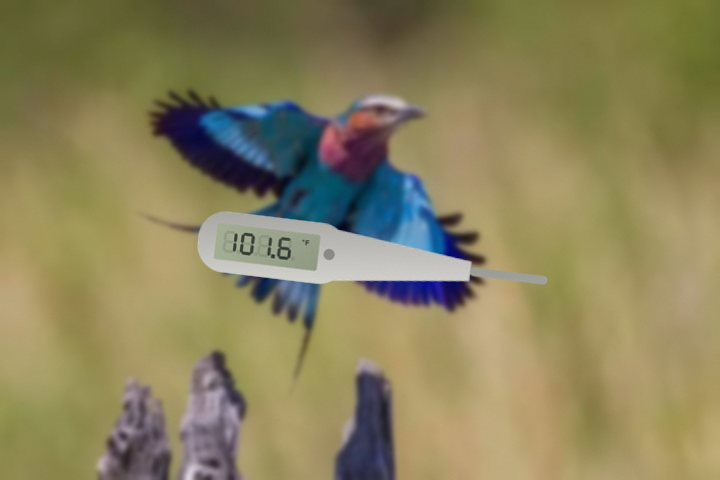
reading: **101.6** °F
